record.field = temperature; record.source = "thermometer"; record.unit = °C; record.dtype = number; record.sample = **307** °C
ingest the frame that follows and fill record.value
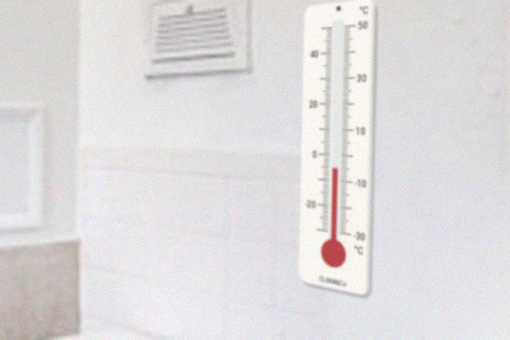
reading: **-5** °C
